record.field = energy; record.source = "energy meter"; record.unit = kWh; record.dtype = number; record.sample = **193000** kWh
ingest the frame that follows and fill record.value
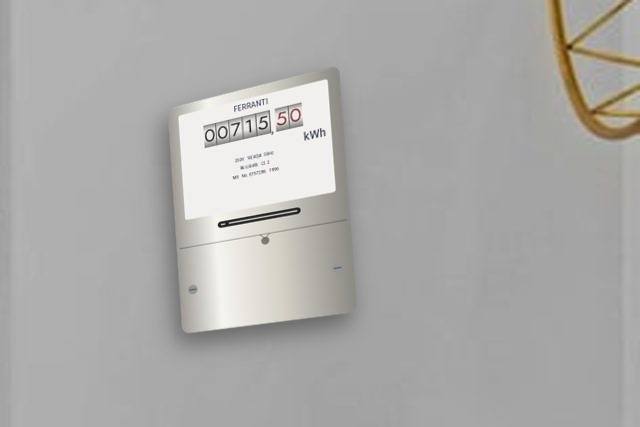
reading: **715.50** kWh
